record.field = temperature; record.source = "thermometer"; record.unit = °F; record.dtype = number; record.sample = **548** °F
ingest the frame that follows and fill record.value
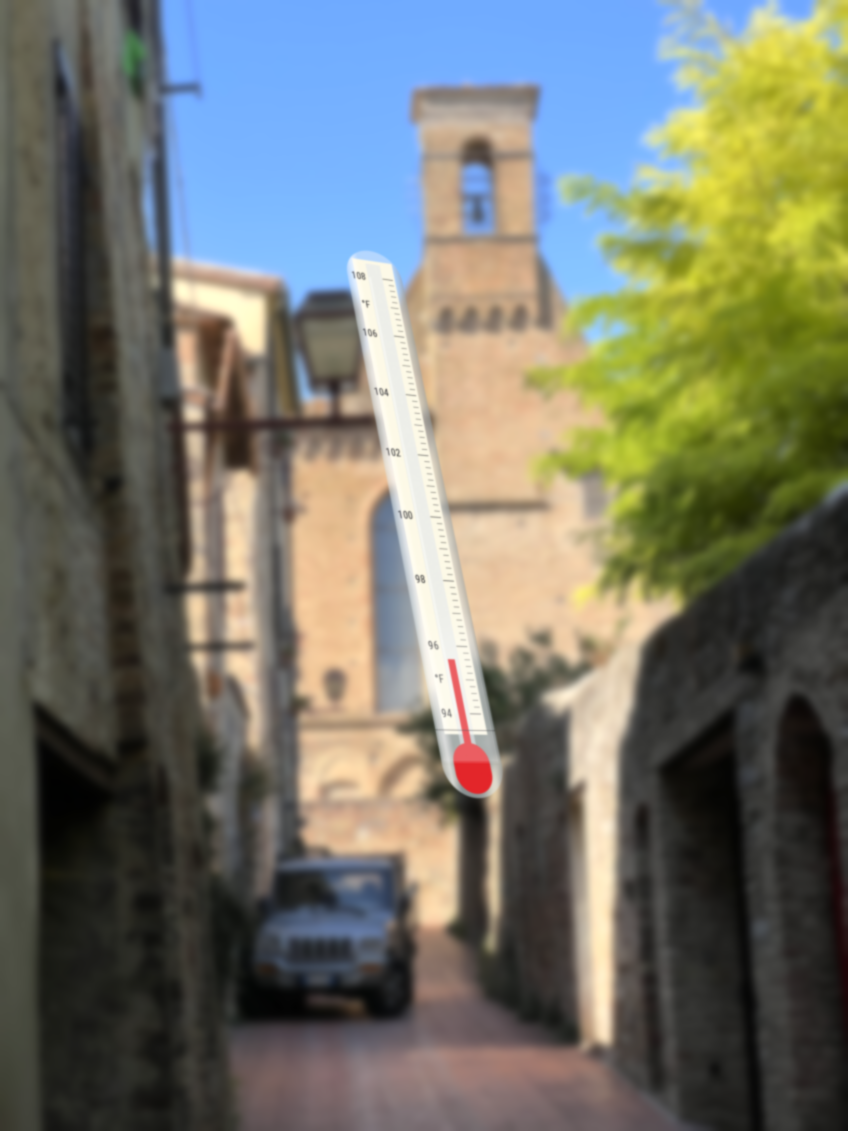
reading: **95.6** °F
